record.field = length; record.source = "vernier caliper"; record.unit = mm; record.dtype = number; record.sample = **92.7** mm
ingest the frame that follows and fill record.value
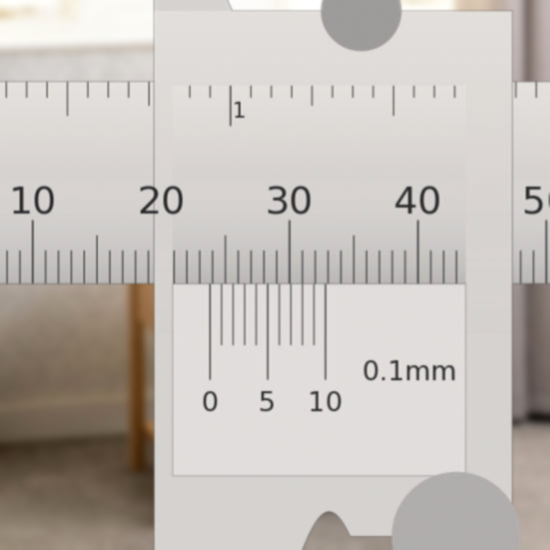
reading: **23.8** mm
